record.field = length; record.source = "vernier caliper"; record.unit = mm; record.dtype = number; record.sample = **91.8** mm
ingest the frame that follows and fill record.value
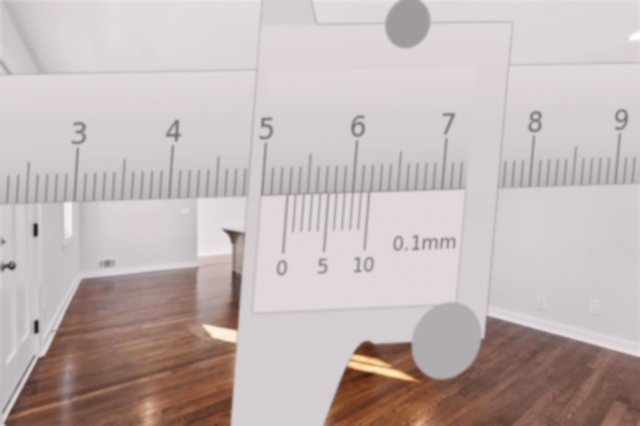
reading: **52.8** mm
